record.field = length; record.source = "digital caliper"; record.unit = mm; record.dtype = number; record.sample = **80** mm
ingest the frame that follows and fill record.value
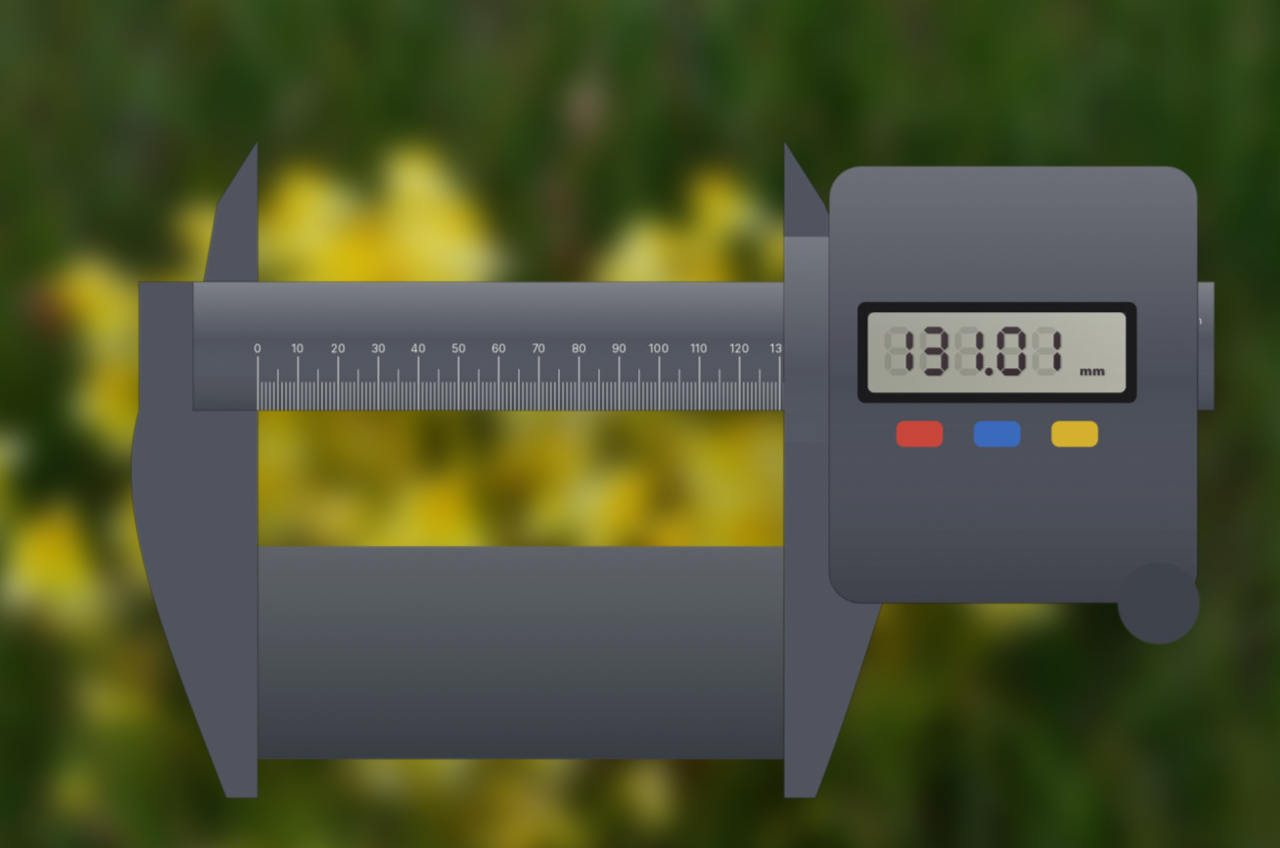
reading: **131.01** mm
